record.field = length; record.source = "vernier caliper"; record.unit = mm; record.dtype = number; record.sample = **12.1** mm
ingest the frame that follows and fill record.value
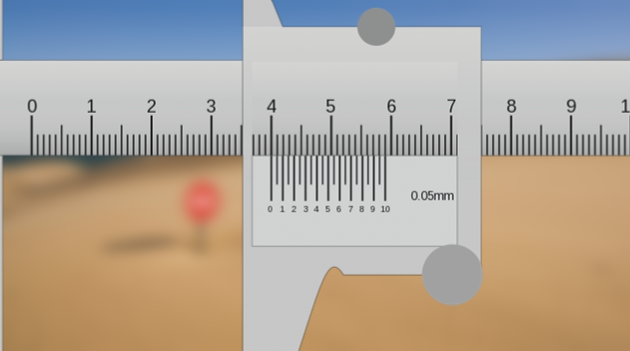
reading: **40.0** mm
